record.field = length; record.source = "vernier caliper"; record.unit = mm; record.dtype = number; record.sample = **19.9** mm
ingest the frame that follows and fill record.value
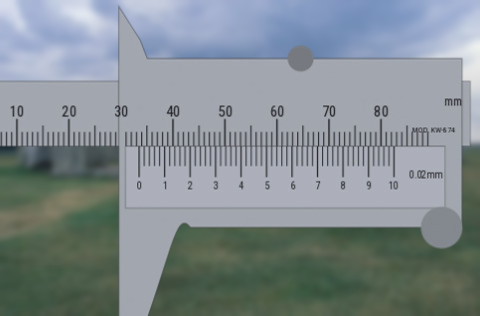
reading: **33.5** mm
